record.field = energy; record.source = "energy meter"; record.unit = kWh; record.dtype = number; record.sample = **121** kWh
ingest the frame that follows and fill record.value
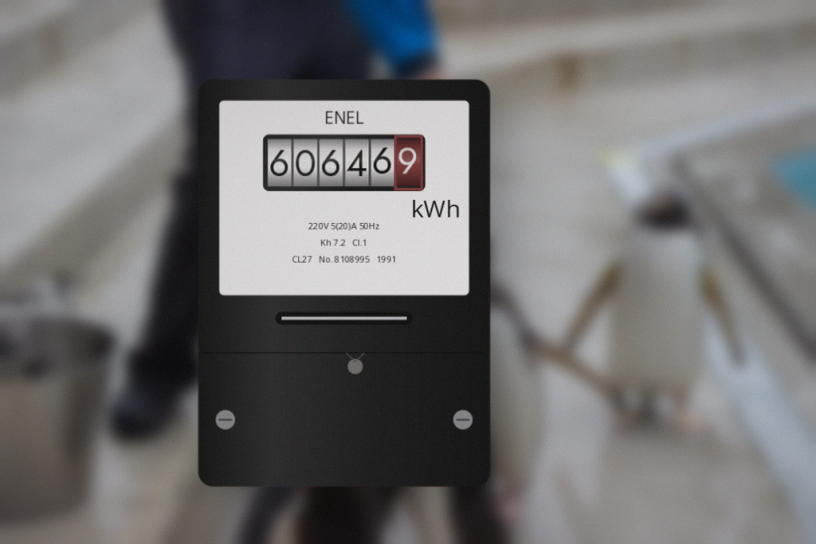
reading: **60646.9** kWh
